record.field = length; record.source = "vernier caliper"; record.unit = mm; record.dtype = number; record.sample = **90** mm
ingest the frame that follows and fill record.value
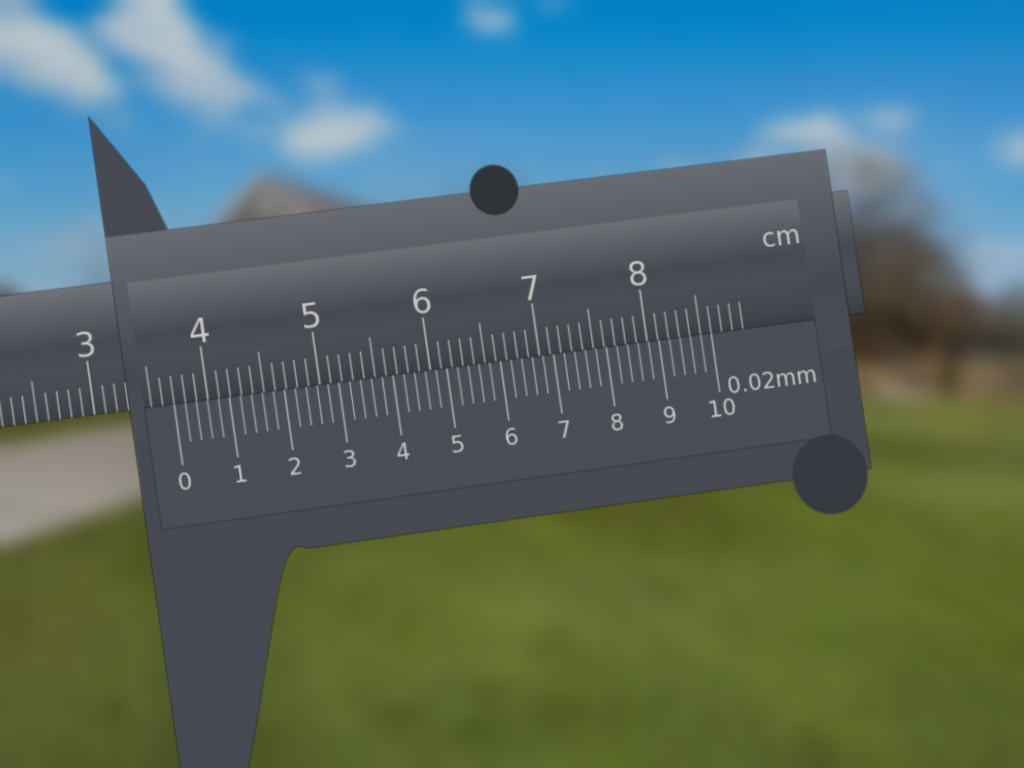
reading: **37.0** mm
